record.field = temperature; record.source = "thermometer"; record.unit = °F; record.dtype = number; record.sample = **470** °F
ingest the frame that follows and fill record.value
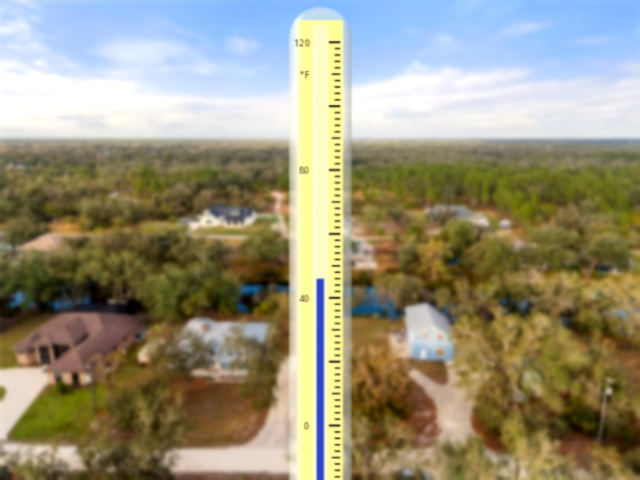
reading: **46** °F
